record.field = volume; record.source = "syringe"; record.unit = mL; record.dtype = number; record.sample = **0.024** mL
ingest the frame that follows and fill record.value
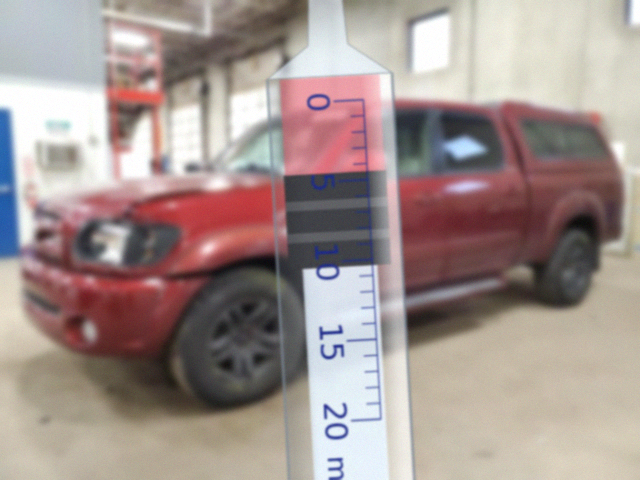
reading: **4.5** mL
